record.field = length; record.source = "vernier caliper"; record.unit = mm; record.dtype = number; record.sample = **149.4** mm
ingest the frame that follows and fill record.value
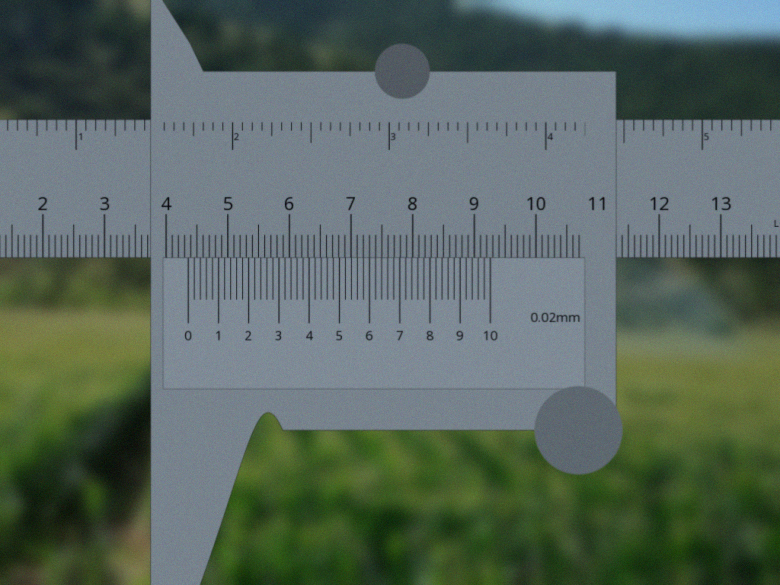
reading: **43.6** mm
